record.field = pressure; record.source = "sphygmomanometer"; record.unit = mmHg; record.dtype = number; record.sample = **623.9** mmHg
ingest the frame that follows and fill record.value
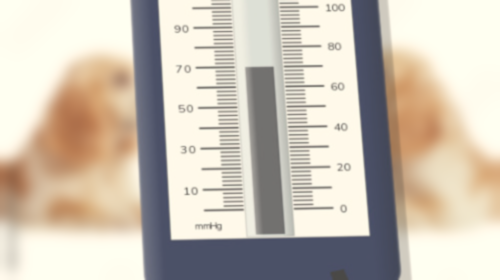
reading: **70** mmHg
